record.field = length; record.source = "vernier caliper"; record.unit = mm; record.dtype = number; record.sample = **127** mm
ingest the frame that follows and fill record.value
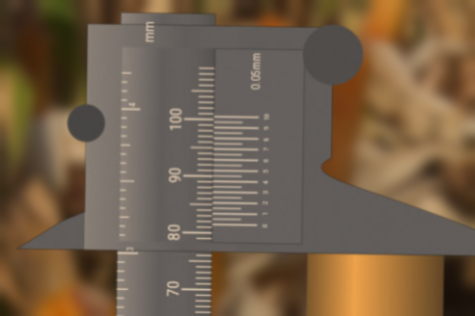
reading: **81.5** mm
